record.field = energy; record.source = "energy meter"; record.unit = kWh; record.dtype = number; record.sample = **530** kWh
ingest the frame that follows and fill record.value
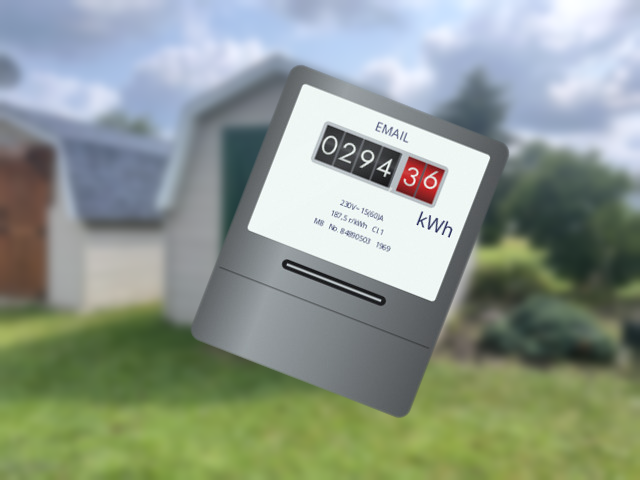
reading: **294.36** kWh
